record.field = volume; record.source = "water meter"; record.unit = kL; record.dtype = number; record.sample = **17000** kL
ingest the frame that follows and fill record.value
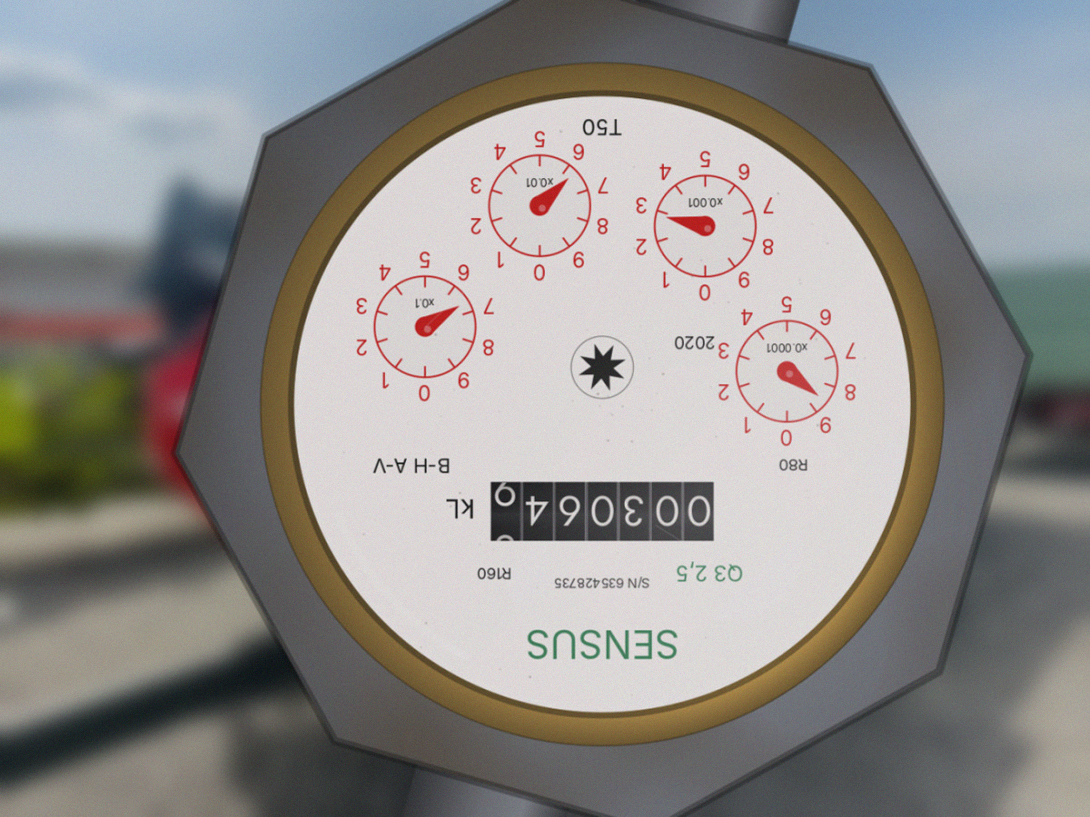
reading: **30648.6628** kL
